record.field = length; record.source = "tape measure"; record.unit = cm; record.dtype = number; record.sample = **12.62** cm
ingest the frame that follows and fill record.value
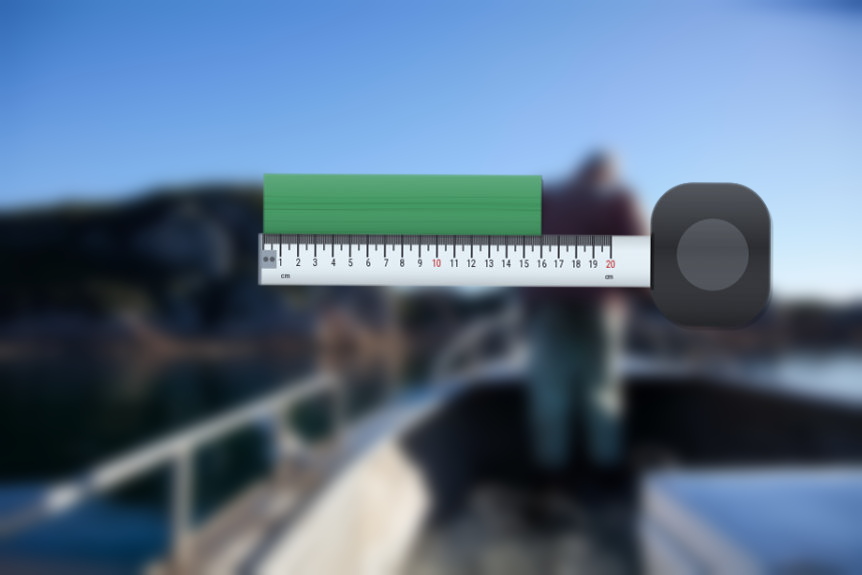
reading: **16** cm
